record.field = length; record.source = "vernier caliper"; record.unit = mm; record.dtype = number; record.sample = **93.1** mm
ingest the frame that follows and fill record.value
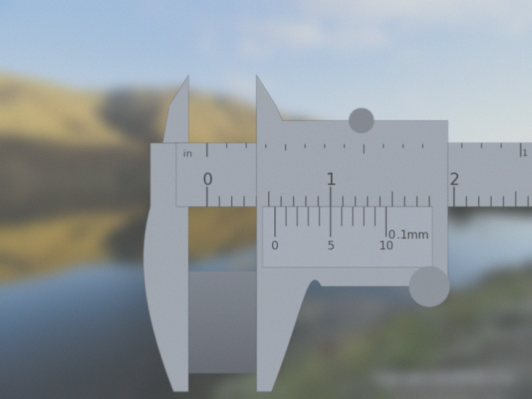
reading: **5.5** mm
